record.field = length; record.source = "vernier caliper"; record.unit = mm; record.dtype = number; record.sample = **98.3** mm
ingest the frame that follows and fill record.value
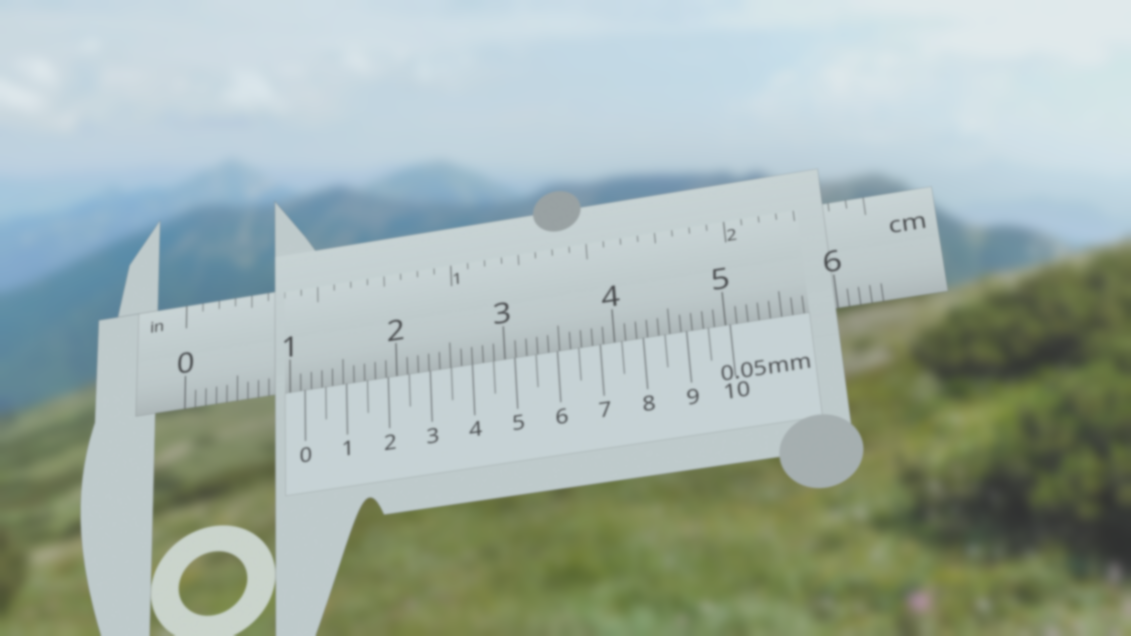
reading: **11.4** mm
